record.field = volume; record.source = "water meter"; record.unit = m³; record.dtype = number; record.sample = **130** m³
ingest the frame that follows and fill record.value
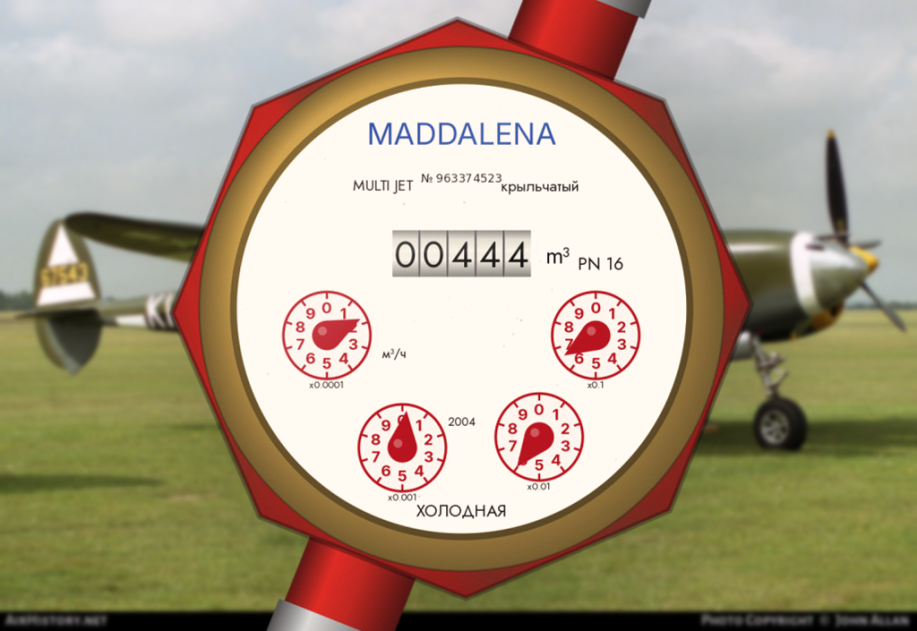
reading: **444.6601** m³
